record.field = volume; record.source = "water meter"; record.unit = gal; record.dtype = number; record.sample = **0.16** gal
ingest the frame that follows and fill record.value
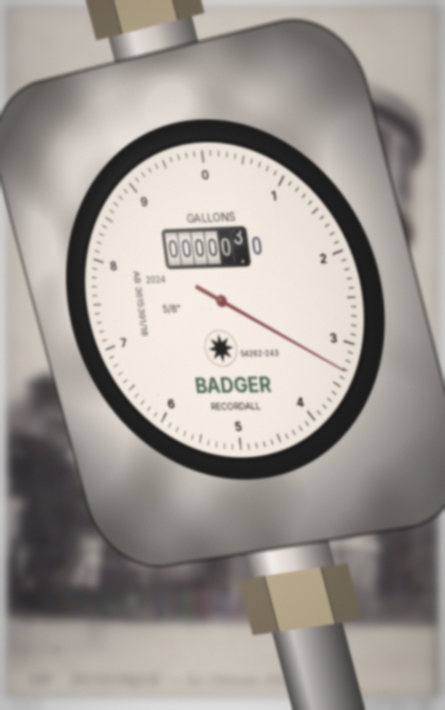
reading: **33.3** gal
